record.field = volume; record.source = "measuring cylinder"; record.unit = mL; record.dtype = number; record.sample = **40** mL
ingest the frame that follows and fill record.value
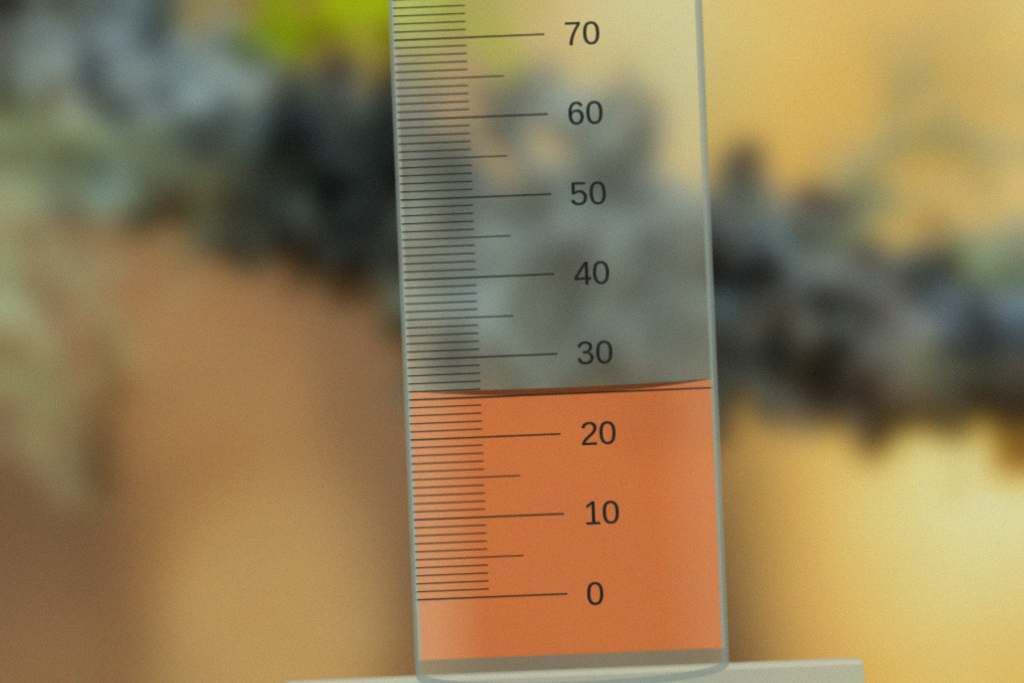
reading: **25** mL
